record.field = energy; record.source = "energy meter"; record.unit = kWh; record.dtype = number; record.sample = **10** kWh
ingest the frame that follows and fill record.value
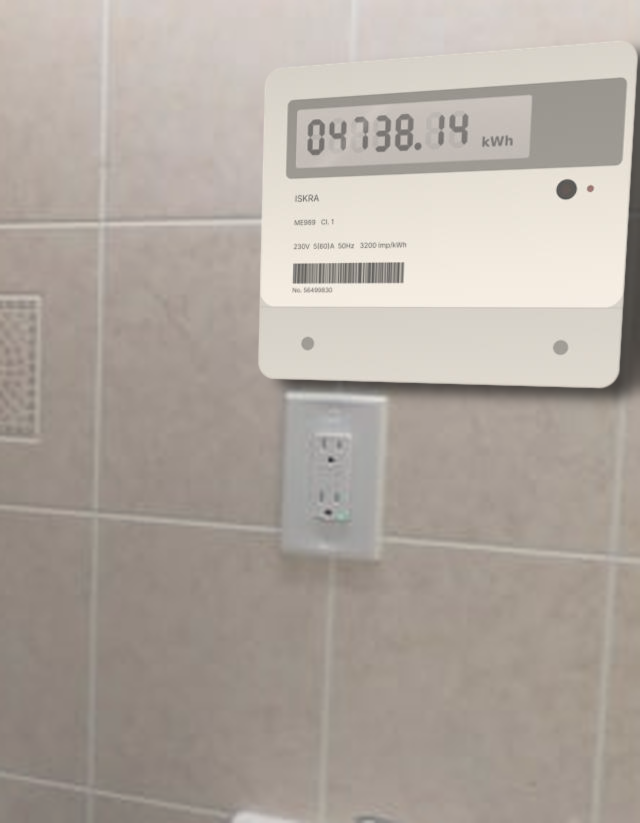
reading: **4738.14** kWh
